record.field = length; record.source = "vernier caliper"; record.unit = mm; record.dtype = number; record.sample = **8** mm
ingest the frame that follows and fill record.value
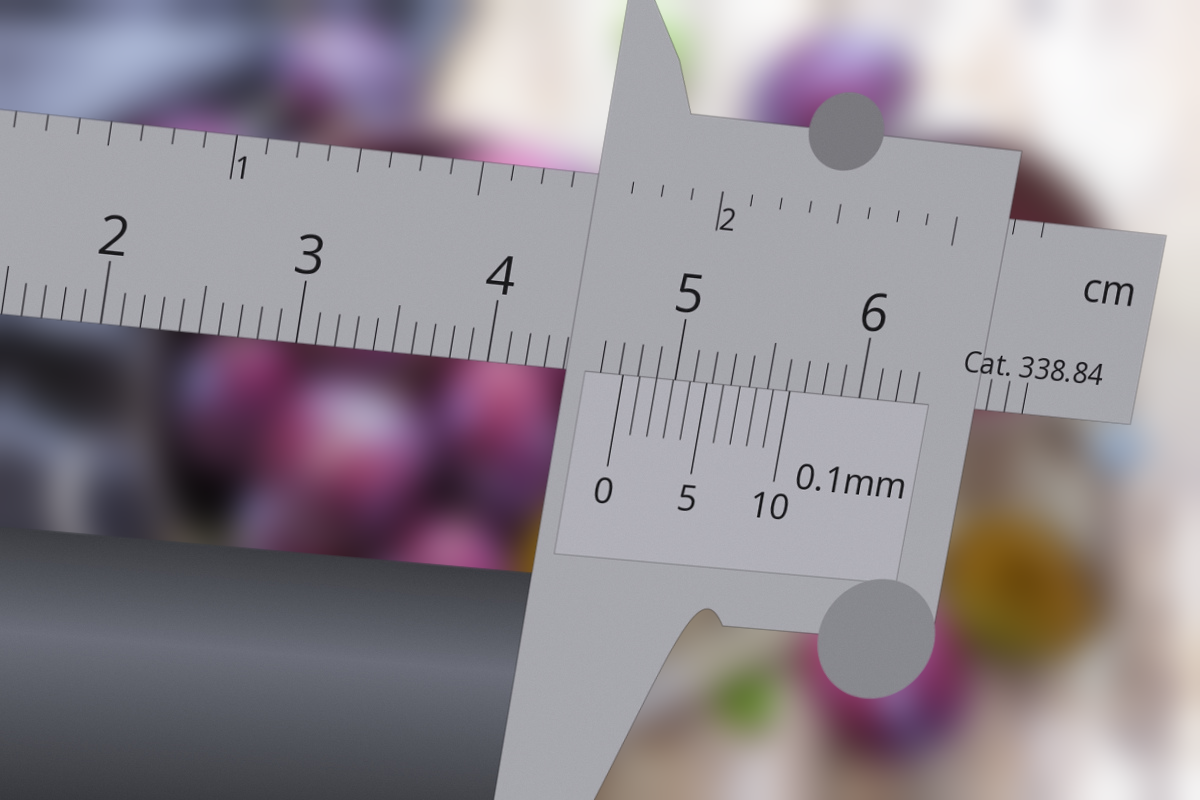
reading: **47.2** mm
